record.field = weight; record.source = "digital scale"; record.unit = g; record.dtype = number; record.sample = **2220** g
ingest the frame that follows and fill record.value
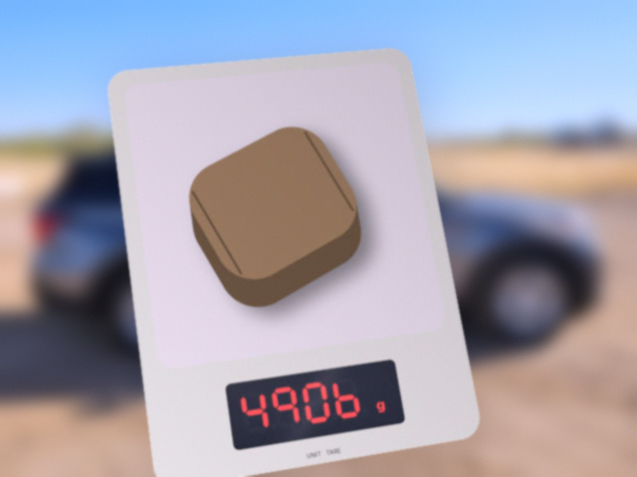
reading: **4906** g
